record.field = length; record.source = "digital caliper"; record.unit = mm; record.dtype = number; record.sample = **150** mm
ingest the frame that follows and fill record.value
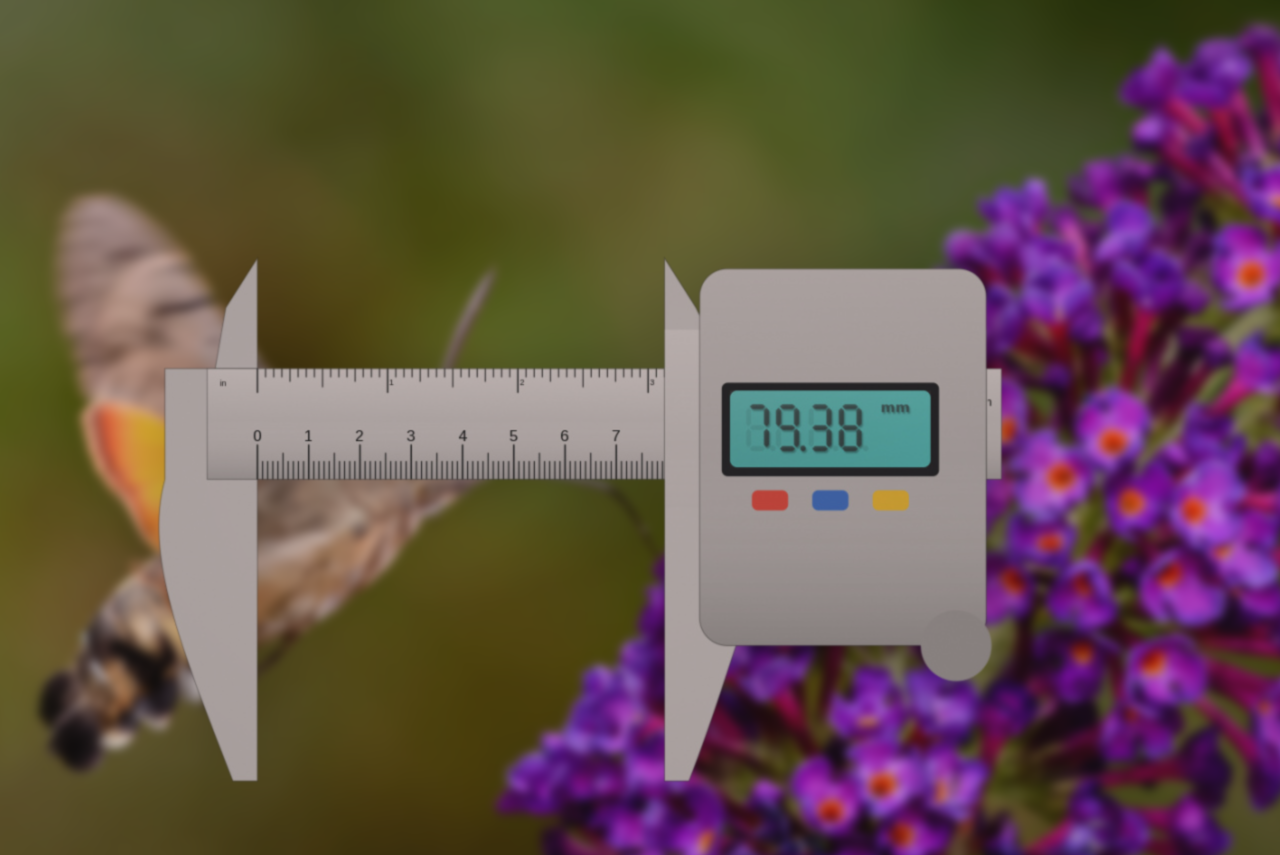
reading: **79.38** mm
